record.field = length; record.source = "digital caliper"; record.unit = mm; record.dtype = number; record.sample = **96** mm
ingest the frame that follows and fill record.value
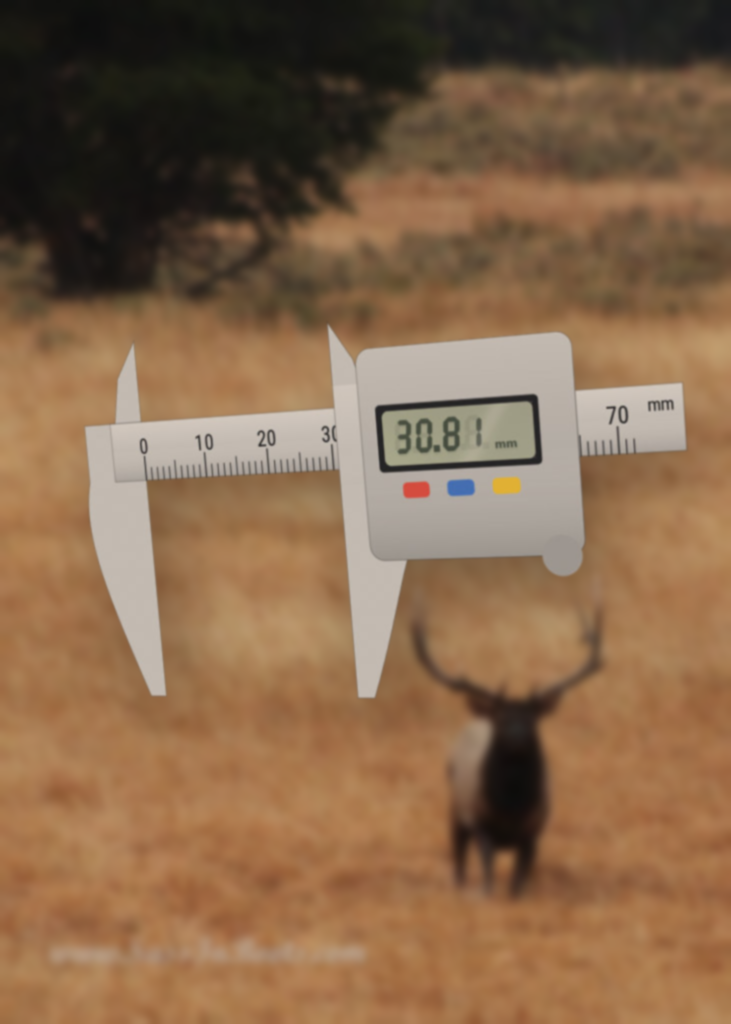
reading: **30.81** mm
